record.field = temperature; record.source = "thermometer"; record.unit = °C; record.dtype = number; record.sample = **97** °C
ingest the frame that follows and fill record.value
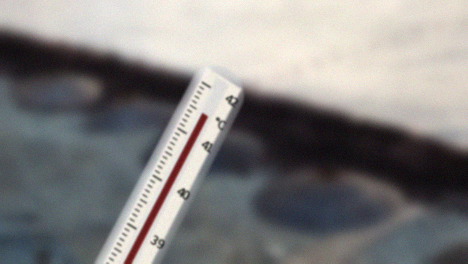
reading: **41.5** °C
